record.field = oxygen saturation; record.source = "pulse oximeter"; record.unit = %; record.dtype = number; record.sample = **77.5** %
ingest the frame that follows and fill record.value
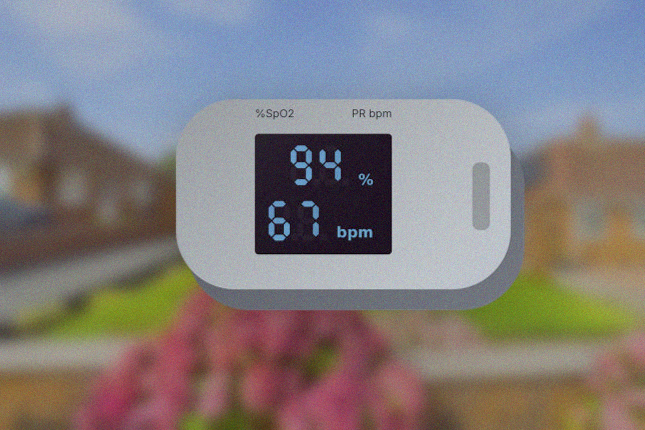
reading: **94** %
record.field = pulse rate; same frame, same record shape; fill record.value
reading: **67** bpm
